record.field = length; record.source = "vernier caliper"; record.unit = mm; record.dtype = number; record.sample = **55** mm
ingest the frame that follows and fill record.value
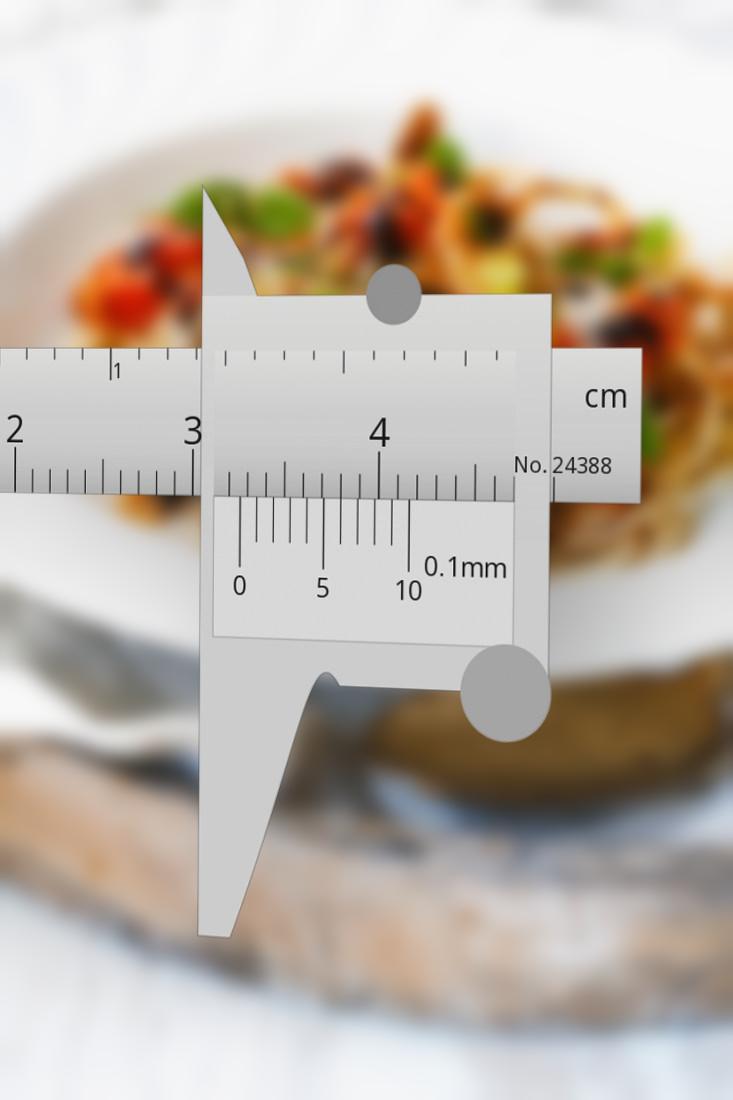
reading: **32.6** mm
